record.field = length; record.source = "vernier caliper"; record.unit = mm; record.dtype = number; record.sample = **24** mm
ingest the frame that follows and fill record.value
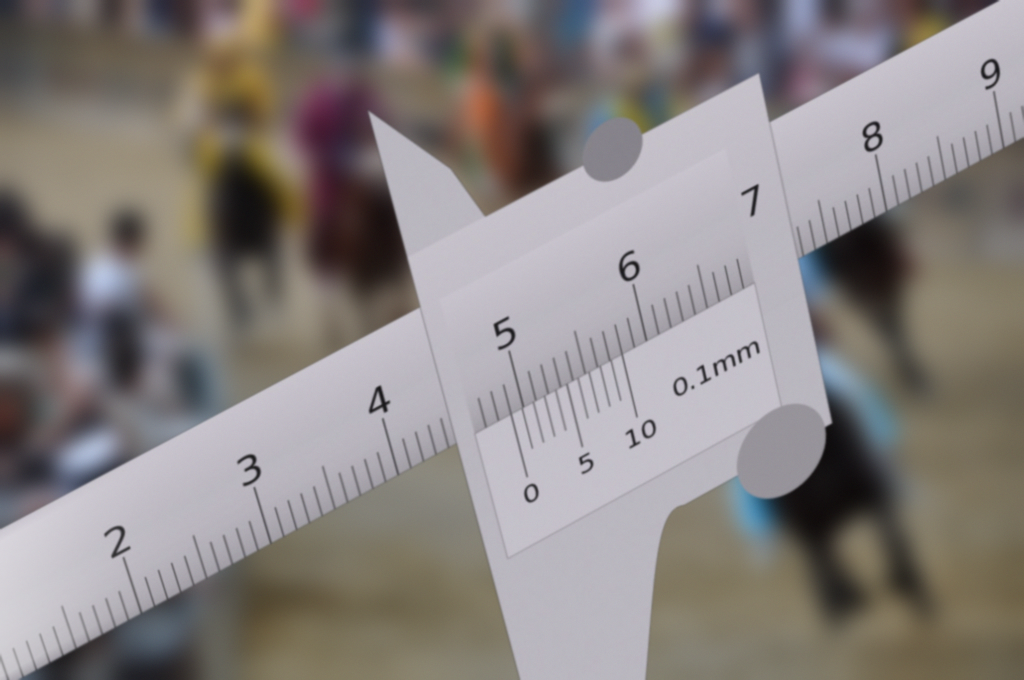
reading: **49.0** mm
